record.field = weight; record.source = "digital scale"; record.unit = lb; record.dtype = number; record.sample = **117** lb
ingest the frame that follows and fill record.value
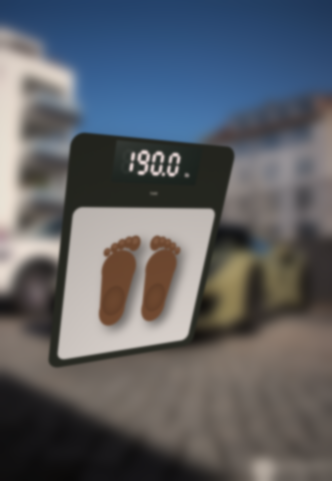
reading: **190.0** lb
